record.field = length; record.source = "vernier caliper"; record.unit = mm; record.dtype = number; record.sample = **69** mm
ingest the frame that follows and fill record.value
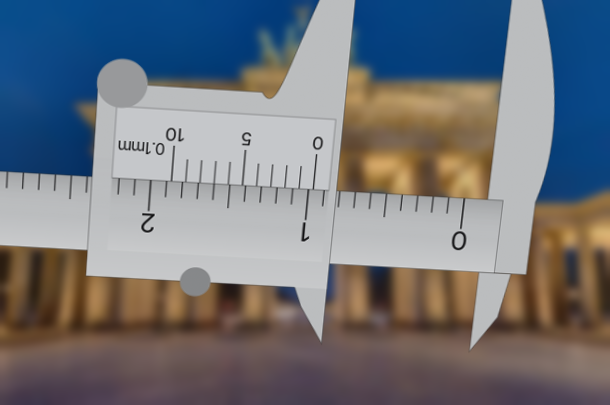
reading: **9.7** mm
